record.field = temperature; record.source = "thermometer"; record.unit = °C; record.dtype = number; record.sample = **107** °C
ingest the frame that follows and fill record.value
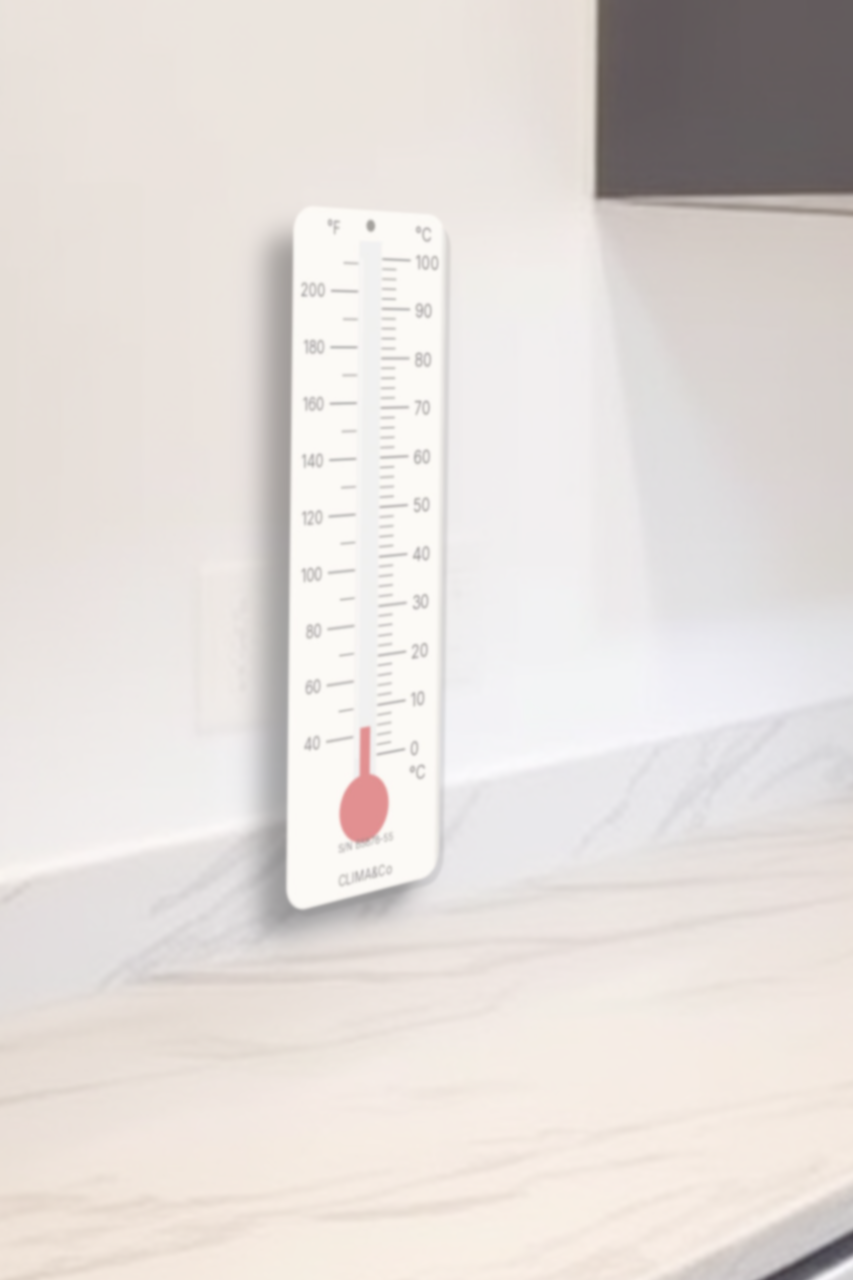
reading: **6** °C
